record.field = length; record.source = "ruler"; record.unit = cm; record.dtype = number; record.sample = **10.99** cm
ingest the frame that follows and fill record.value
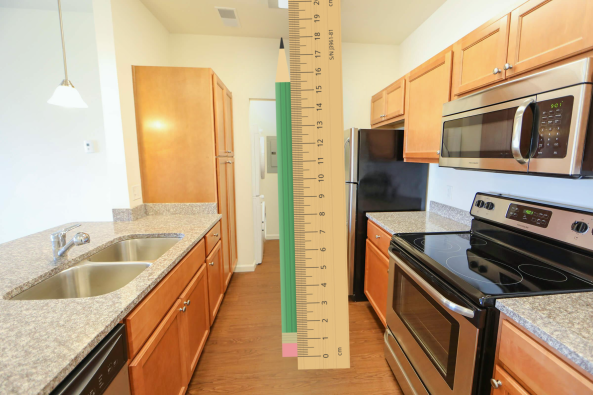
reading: **18** cm
